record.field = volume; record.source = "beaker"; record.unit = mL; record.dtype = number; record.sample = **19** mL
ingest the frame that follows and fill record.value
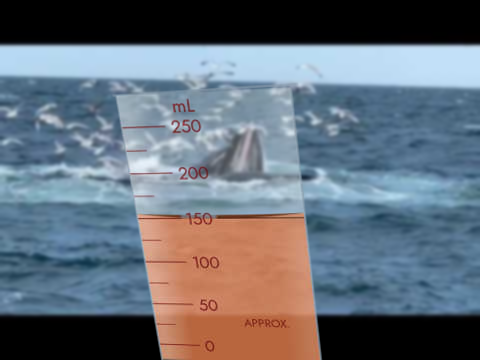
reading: **150** mL
